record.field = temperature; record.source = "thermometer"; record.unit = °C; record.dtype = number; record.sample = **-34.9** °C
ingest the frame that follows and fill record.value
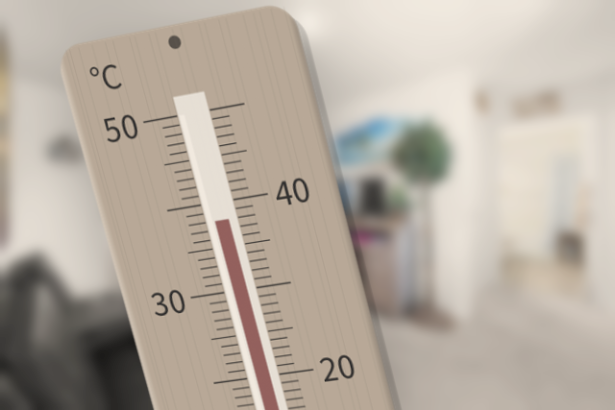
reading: **38** °C
